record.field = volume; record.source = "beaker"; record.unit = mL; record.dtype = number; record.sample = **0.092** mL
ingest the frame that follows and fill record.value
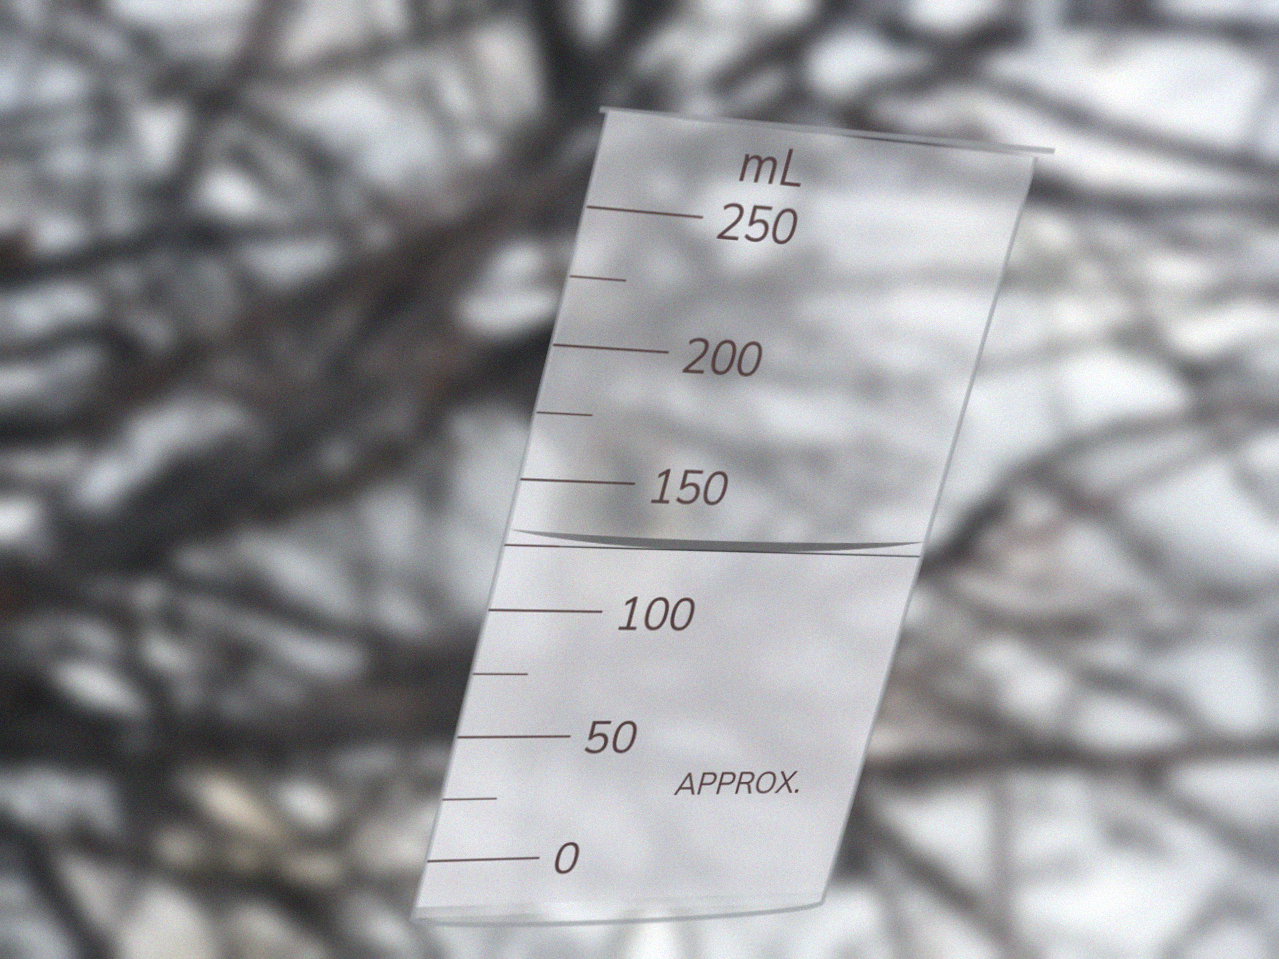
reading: **125** mL
